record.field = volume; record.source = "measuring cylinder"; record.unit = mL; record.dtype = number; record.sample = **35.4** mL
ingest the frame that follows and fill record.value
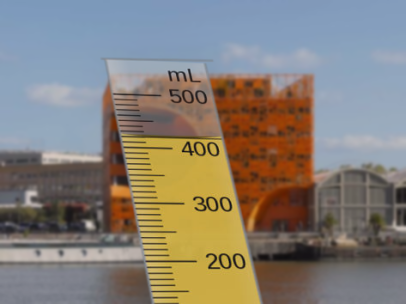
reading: **420** mL
